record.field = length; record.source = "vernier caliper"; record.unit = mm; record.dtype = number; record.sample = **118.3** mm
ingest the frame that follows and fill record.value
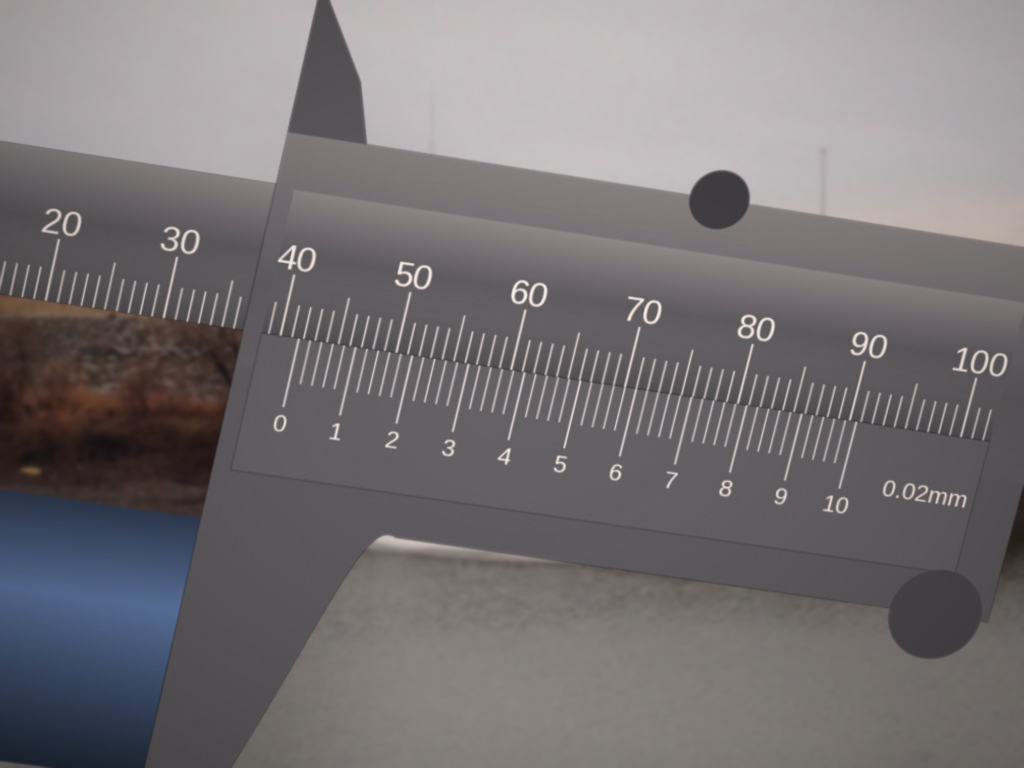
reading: **41.6** mm
